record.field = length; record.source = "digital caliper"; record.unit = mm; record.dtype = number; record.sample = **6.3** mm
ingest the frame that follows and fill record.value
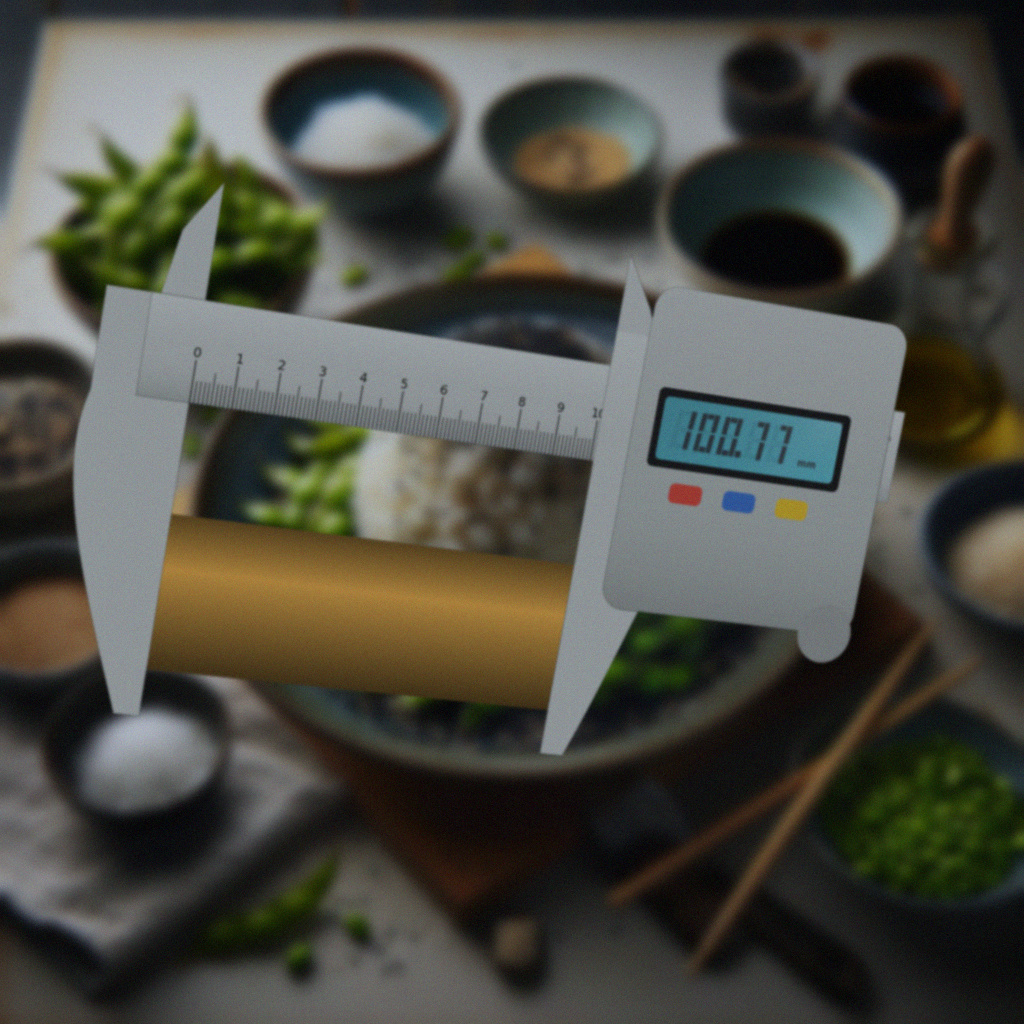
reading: **100.77** mm
